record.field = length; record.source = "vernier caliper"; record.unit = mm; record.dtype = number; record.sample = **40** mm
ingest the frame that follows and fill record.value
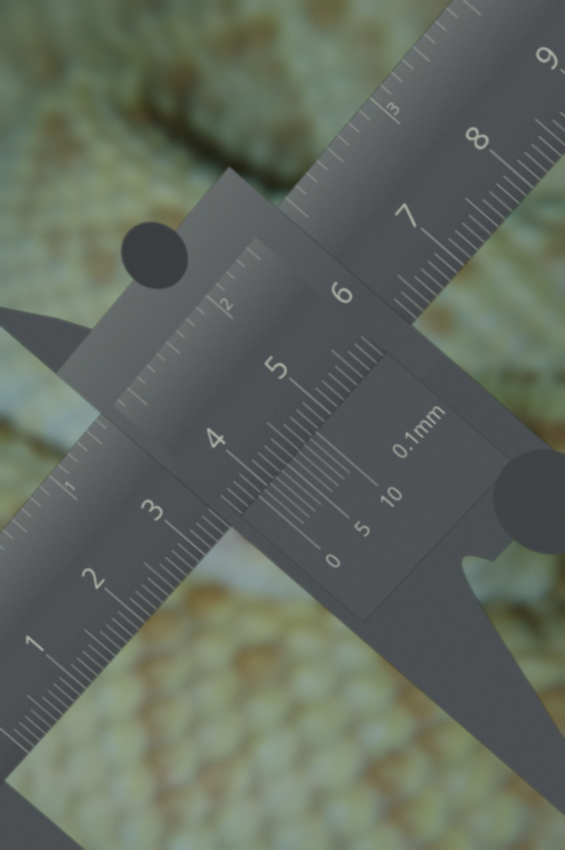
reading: **38.6** mm
